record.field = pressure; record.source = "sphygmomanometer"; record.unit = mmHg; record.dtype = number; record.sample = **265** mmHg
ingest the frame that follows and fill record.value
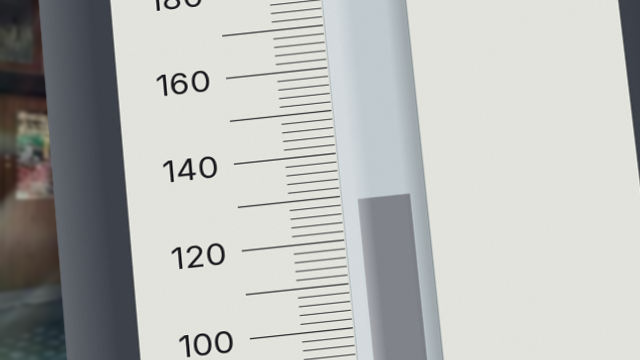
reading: **129** mmHg
